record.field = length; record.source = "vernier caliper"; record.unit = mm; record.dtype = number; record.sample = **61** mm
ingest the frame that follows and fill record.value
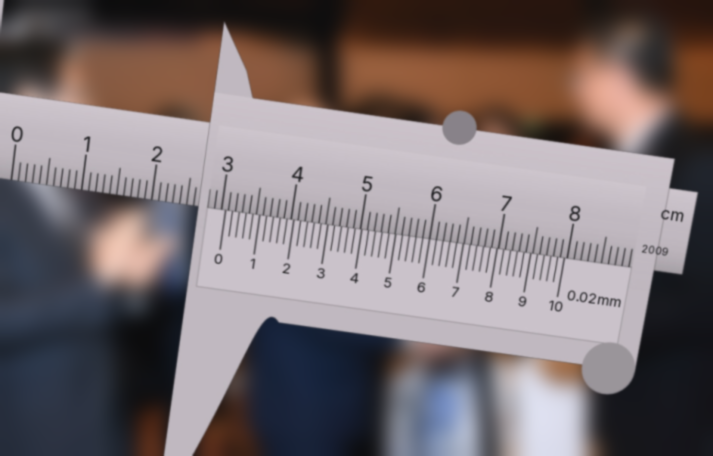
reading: **30.6** mm
